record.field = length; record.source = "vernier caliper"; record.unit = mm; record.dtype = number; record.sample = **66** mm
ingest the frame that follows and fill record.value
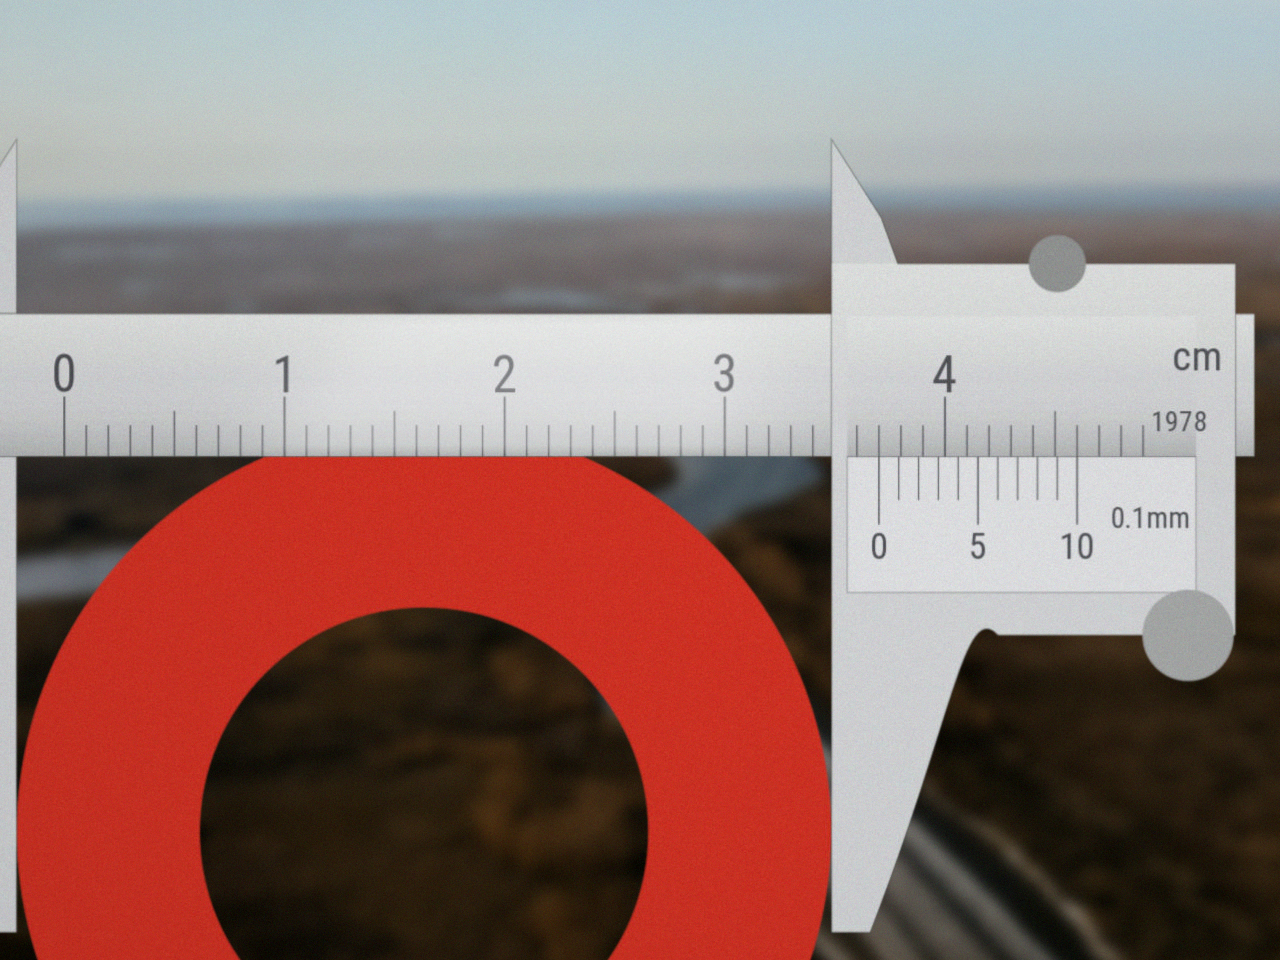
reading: **37.0** mm
